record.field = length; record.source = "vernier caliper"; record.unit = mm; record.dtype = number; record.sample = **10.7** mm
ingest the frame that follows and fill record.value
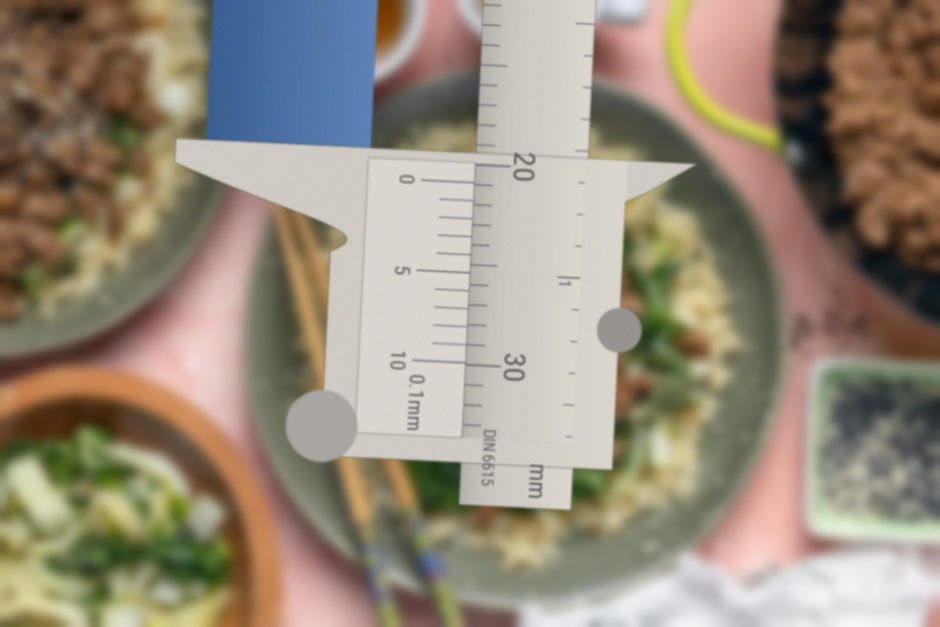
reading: **20.9** mm
